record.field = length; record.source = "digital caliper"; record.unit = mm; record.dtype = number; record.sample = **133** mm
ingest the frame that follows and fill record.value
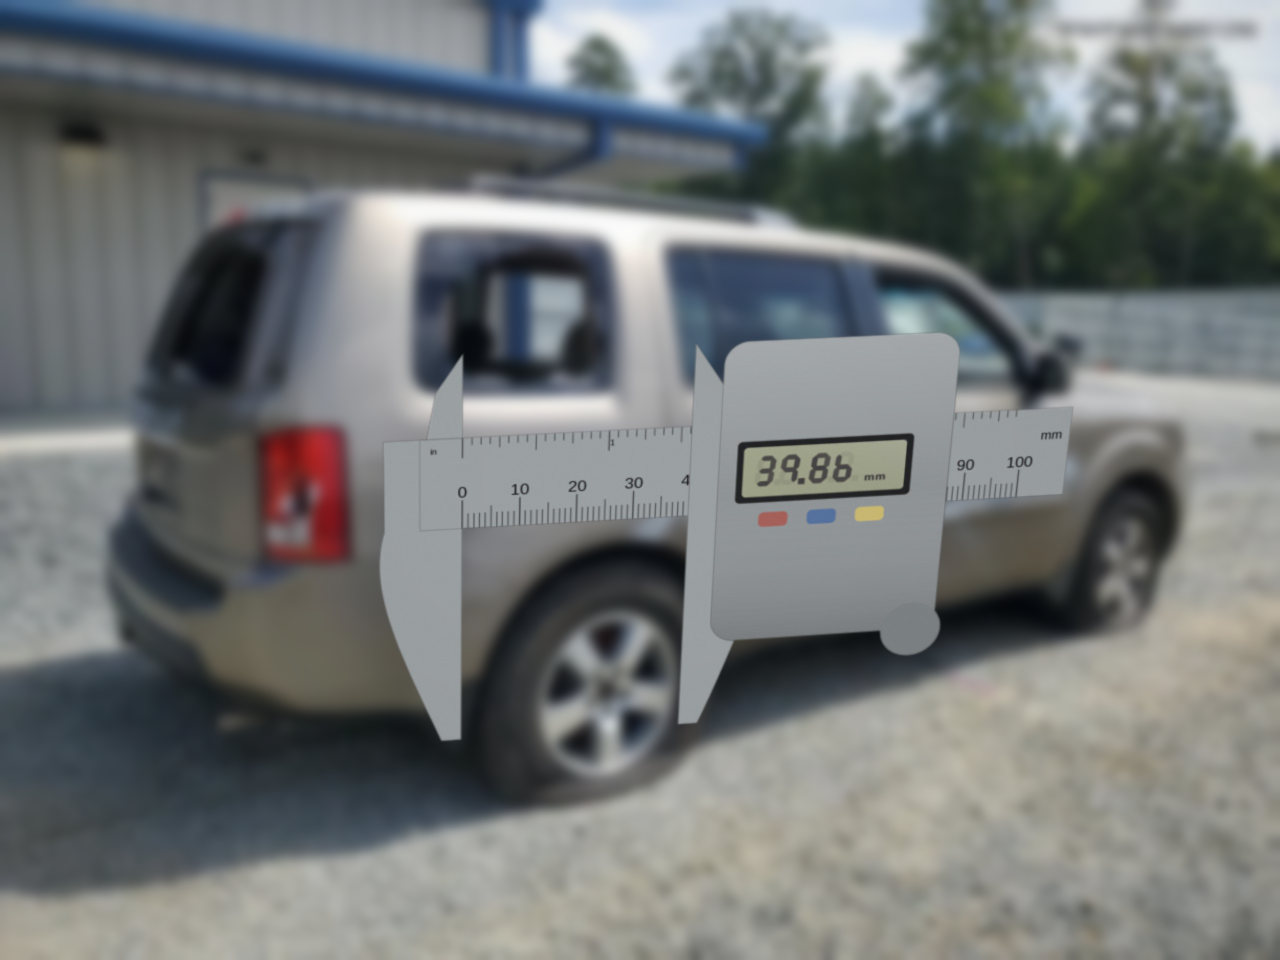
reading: **39.86** mm
